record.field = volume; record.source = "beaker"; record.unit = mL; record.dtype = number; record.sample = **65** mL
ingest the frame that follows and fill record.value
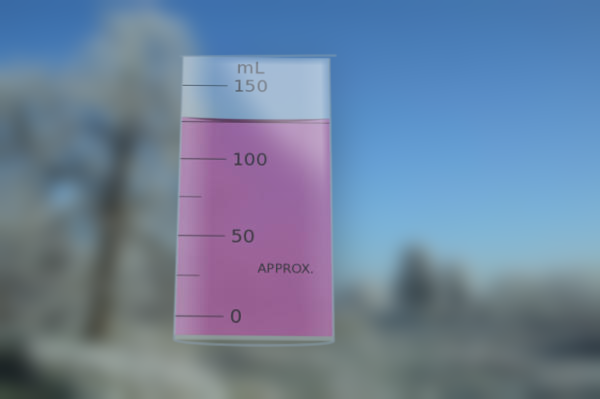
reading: **125** mL
